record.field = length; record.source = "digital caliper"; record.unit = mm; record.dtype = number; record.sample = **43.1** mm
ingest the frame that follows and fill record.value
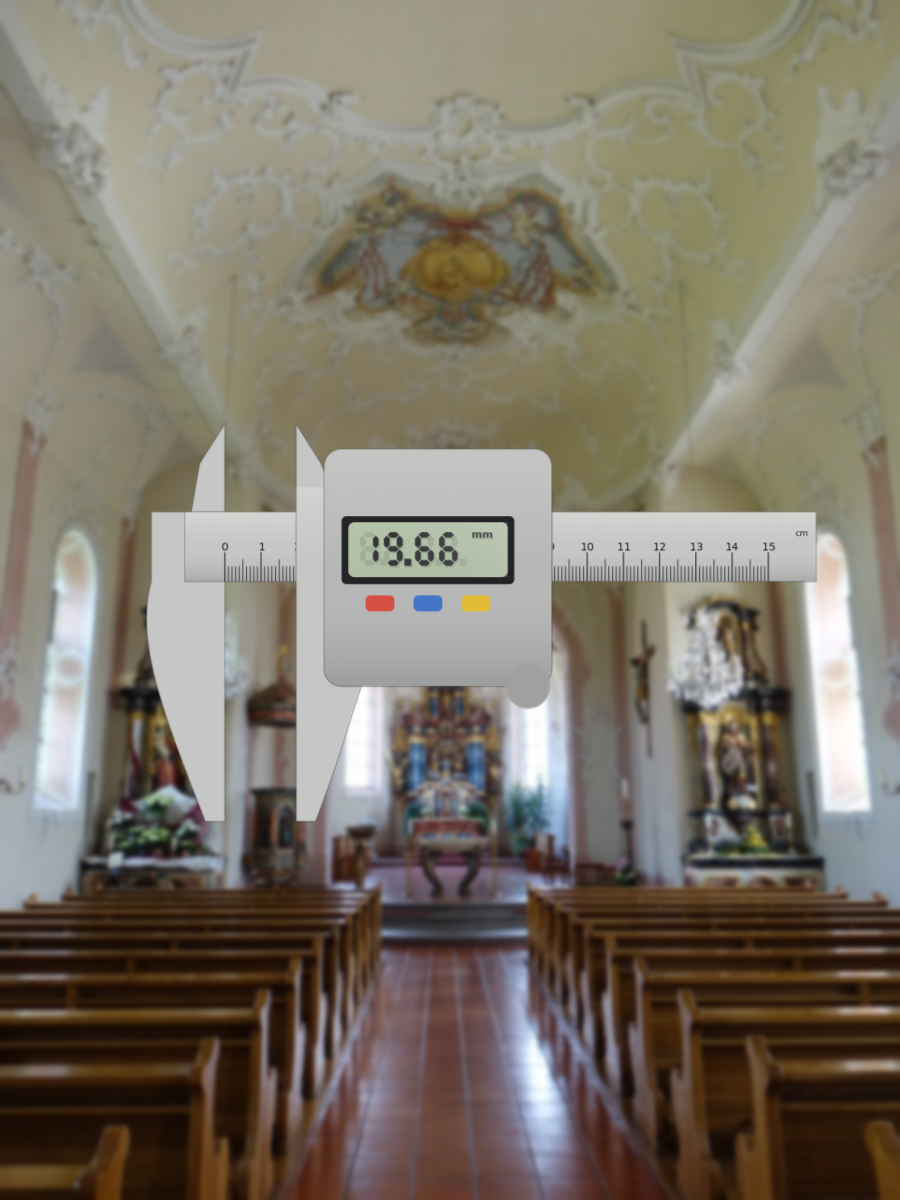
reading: **19.66** mm
